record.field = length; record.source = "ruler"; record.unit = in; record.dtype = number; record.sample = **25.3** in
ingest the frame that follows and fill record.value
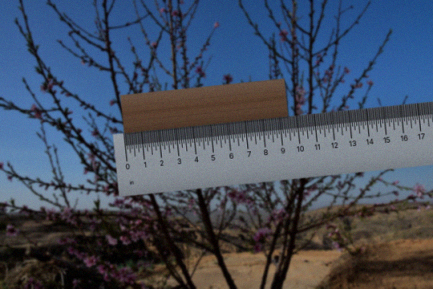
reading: **9.5** in
